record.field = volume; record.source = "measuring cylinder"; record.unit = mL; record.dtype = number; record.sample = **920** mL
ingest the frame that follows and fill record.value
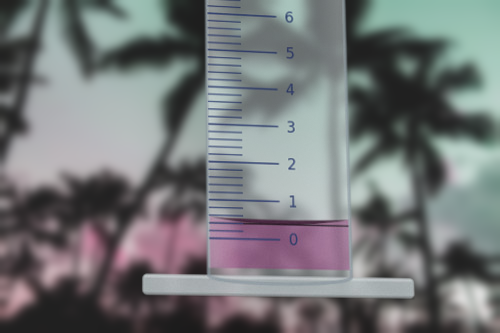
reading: **0.4** mL
